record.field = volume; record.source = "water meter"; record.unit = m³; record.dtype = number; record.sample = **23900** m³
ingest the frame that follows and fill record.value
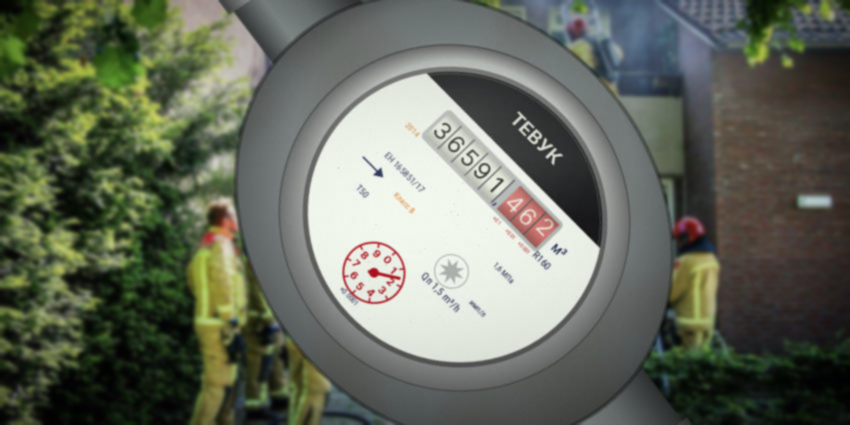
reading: **36591.4621** m³
